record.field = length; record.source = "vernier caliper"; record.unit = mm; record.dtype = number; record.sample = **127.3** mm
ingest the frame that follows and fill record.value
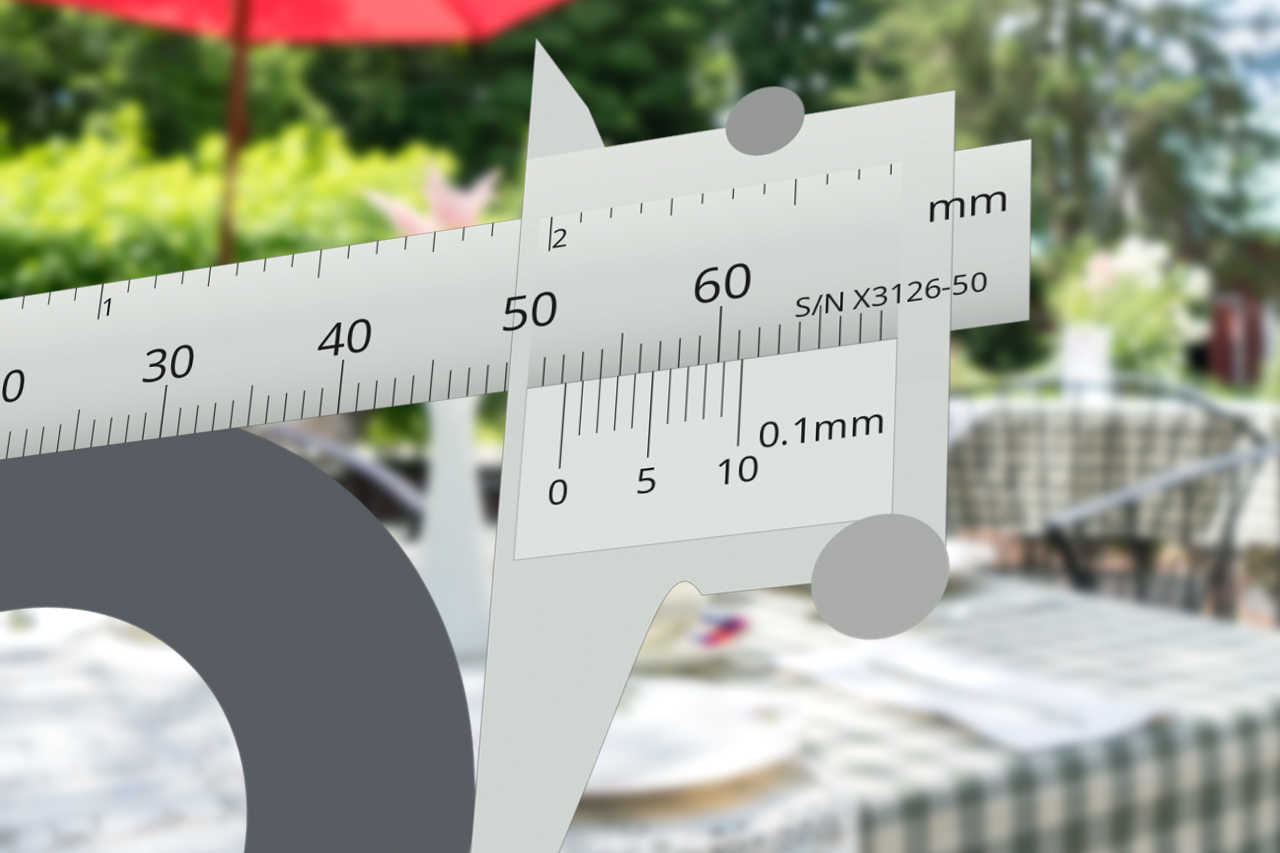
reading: **52.2** mm
